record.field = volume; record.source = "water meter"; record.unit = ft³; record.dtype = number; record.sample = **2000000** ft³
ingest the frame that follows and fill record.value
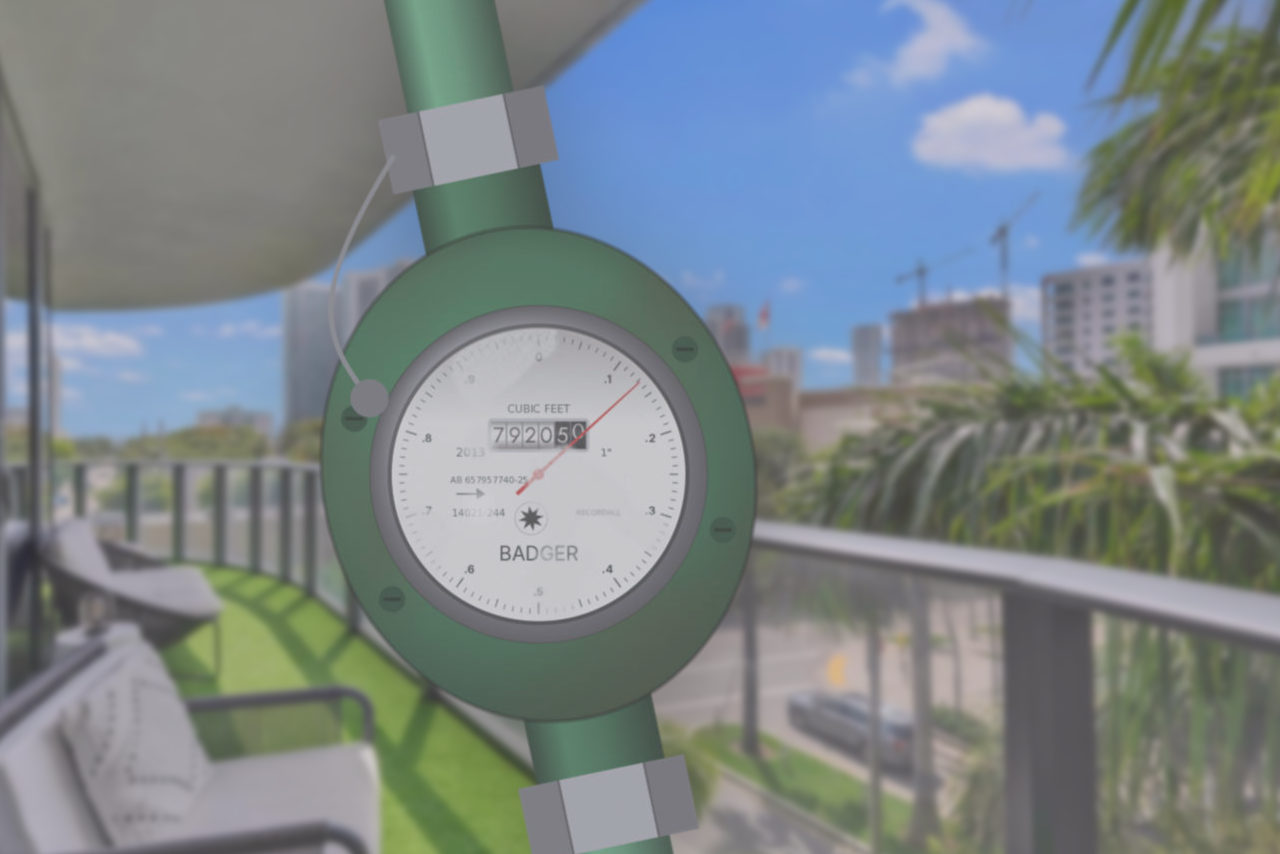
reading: **792050.13** ft³
